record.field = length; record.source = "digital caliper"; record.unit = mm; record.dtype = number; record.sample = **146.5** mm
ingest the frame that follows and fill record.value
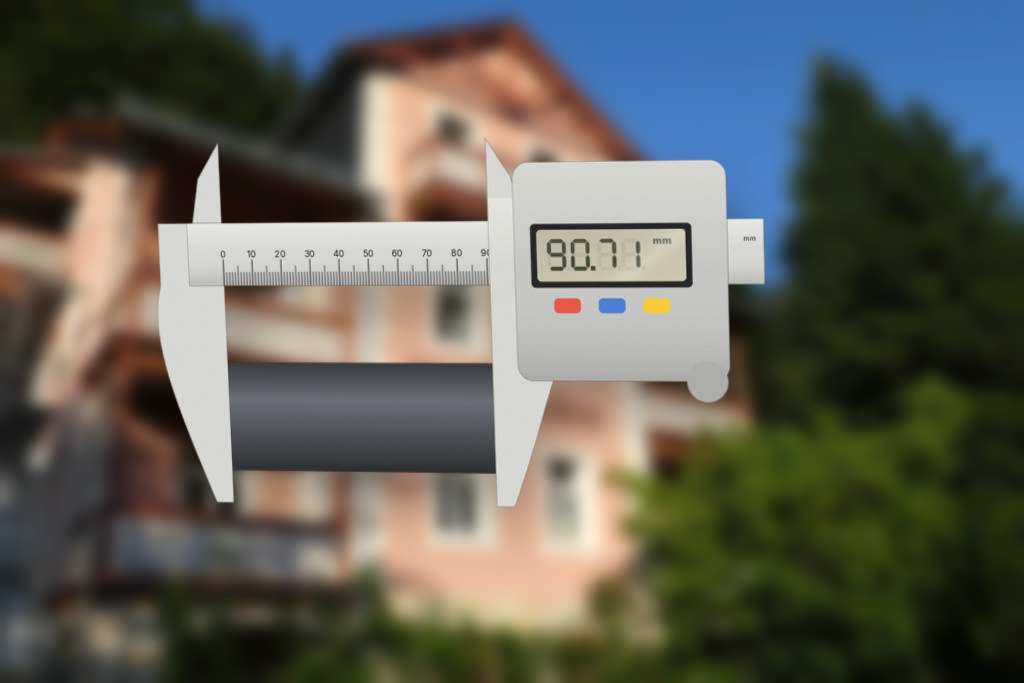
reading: **90.71** mm
